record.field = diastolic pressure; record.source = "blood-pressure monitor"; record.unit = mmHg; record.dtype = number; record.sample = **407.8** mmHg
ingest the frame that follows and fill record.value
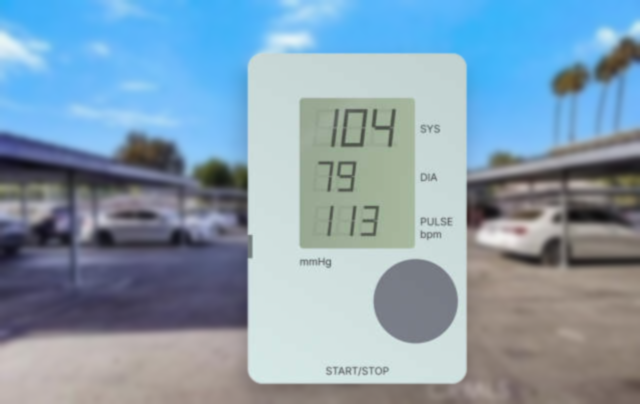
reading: **79** mmHg
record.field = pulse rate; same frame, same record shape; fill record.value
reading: **113** bpm
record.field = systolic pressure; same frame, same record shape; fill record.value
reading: **104** mmHg
